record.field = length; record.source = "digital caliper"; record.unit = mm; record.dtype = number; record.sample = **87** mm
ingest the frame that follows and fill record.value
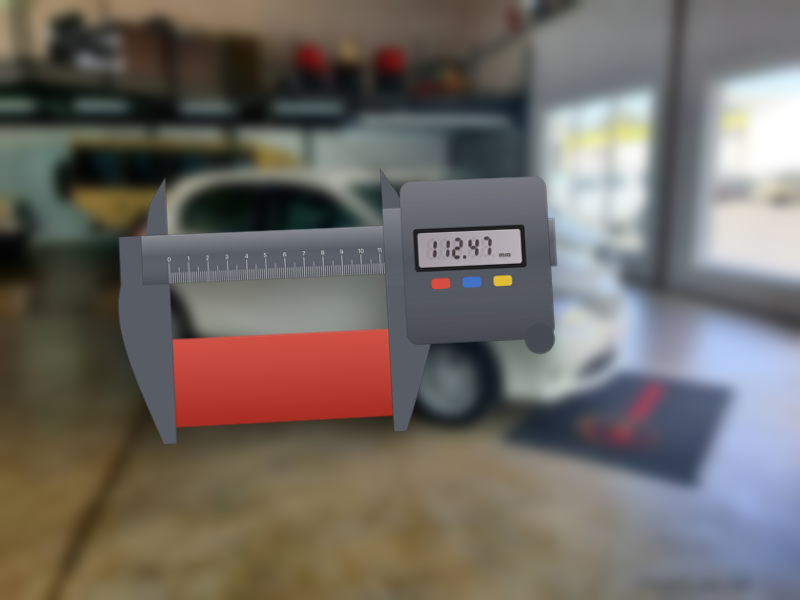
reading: **112.47** mm
